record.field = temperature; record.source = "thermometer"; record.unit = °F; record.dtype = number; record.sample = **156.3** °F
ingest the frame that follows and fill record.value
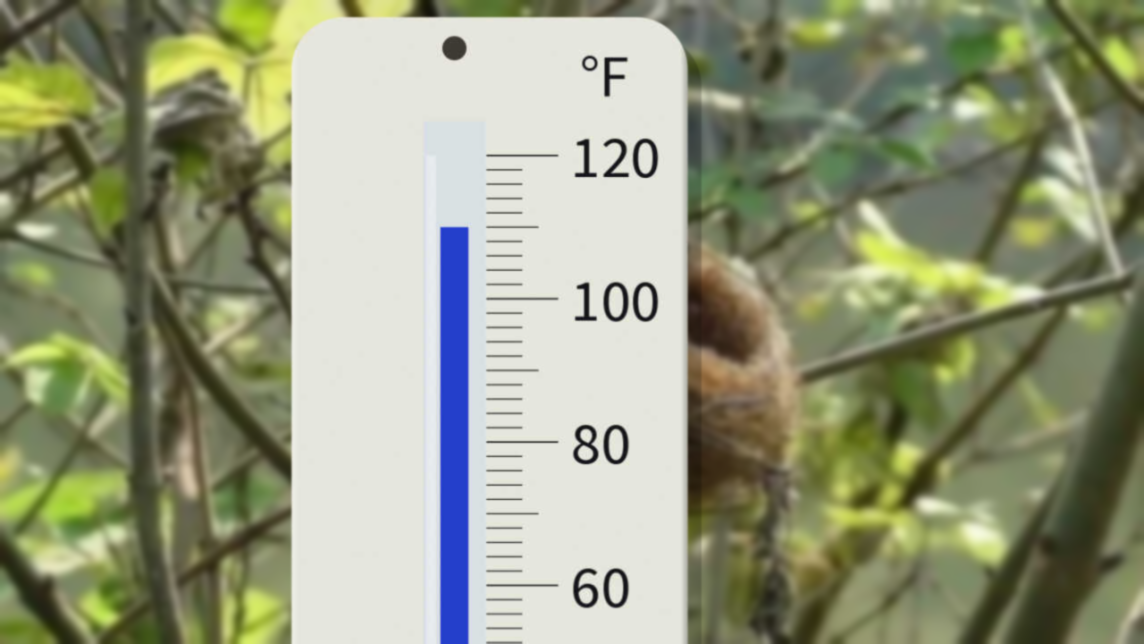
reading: **110** °F
